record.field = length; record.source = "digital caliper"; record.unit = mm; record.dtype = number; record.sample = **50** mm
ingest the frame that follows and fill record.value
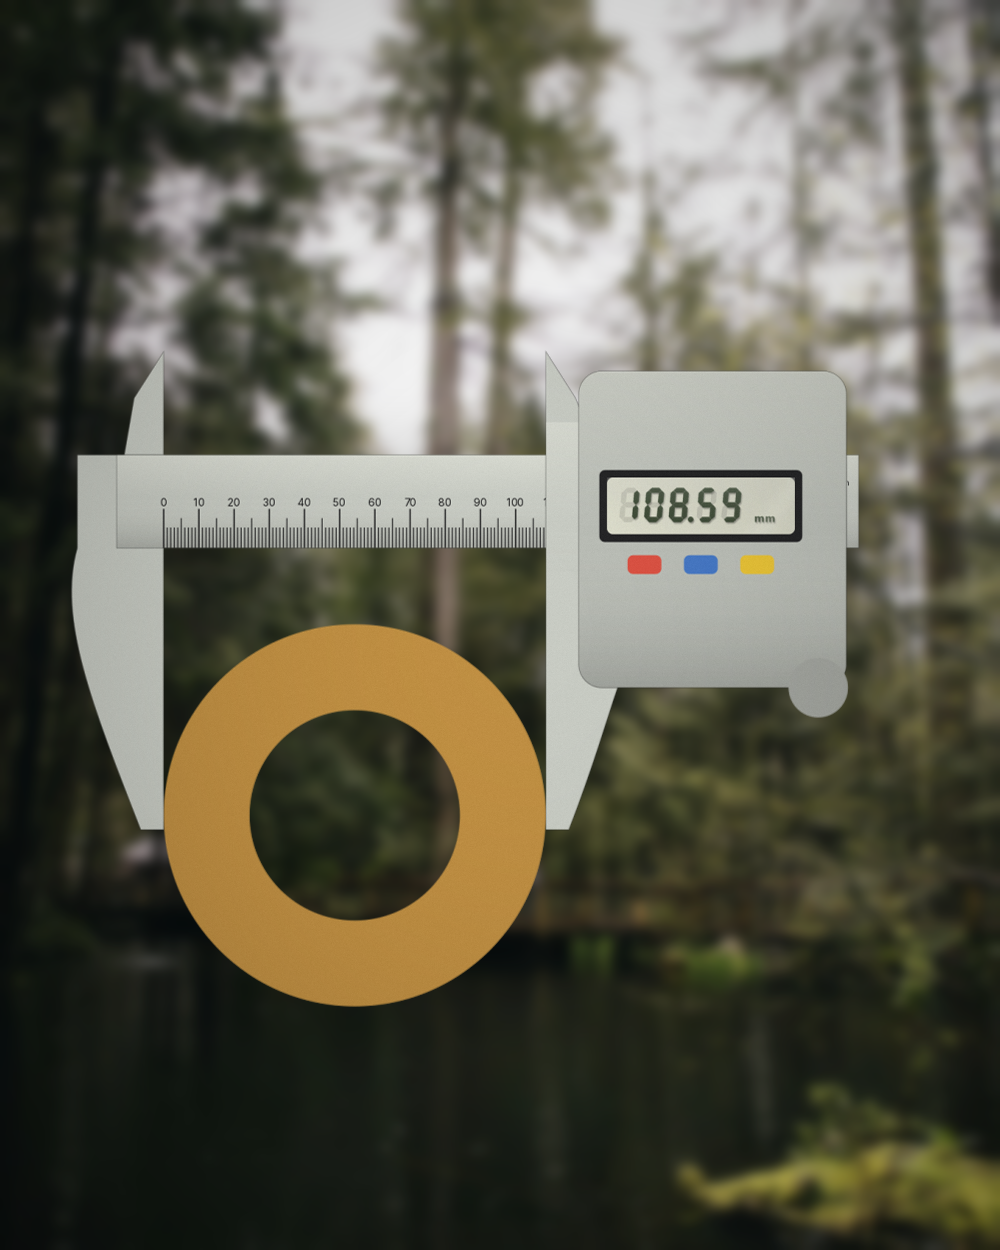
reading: **108.59** mm
